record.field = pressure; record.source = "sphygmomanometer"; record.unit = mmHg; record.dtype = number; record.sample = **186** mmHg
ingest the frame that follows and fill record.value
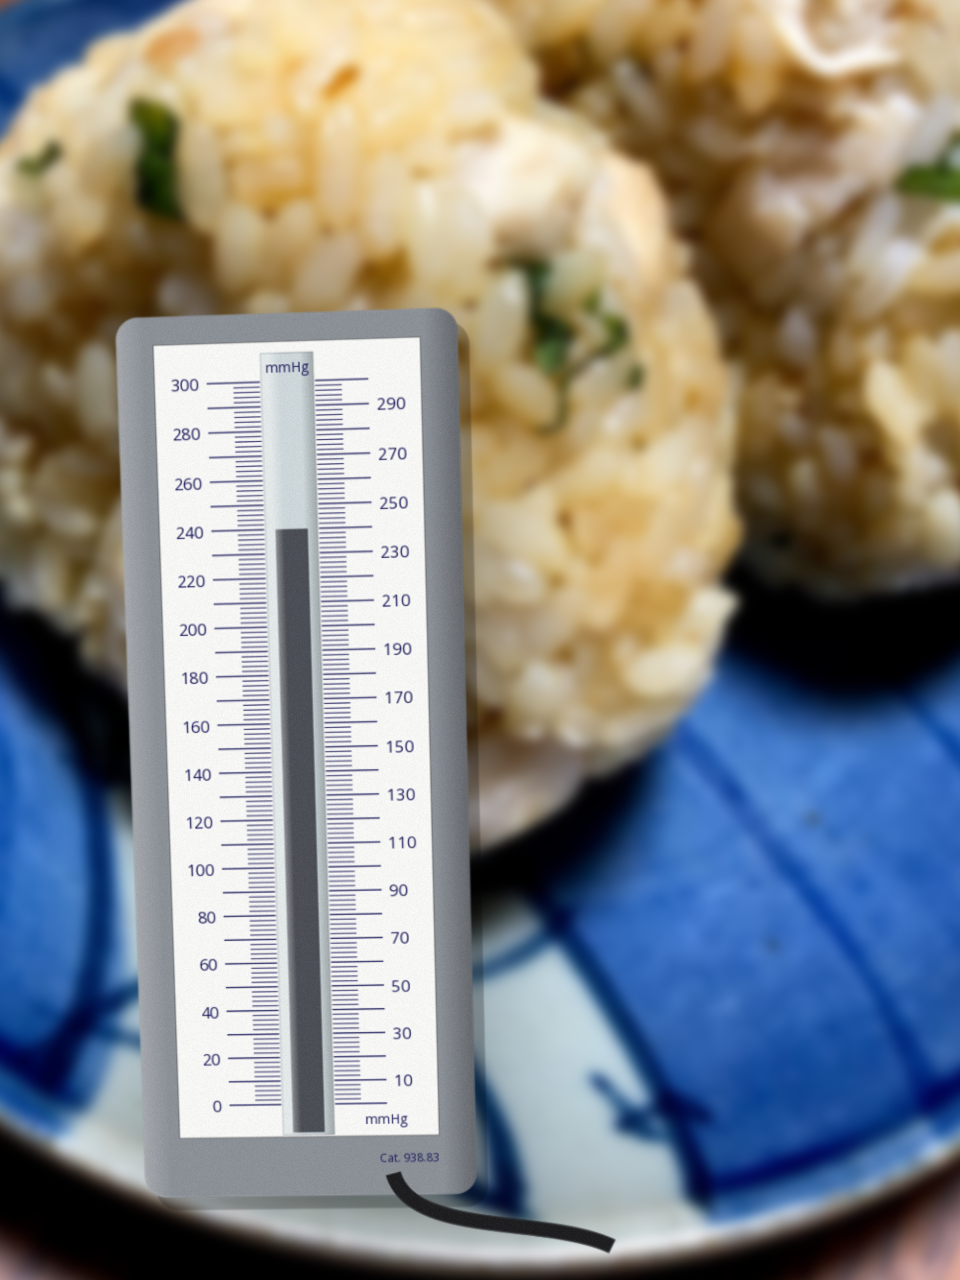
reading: **240** mmHg
